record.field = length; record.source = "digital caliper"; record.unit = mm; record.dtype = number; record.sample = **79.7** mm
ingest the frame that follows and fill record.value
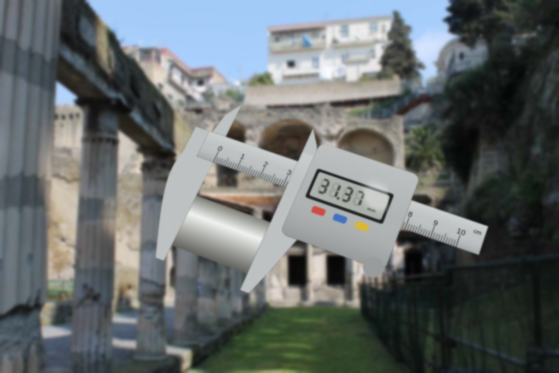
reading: **31.37** mm
